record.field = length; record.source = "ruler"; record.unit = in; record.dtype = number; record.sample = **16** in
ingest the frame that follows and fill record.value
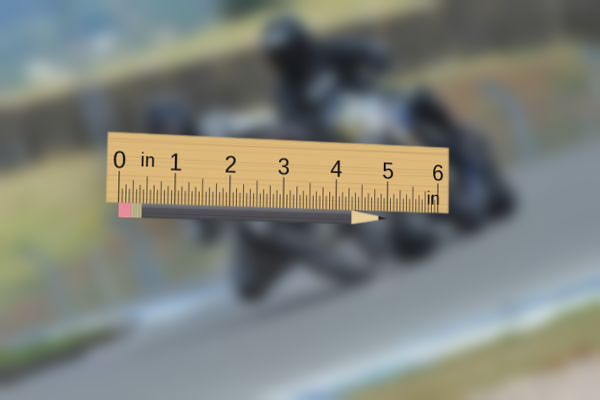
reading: **5** in
